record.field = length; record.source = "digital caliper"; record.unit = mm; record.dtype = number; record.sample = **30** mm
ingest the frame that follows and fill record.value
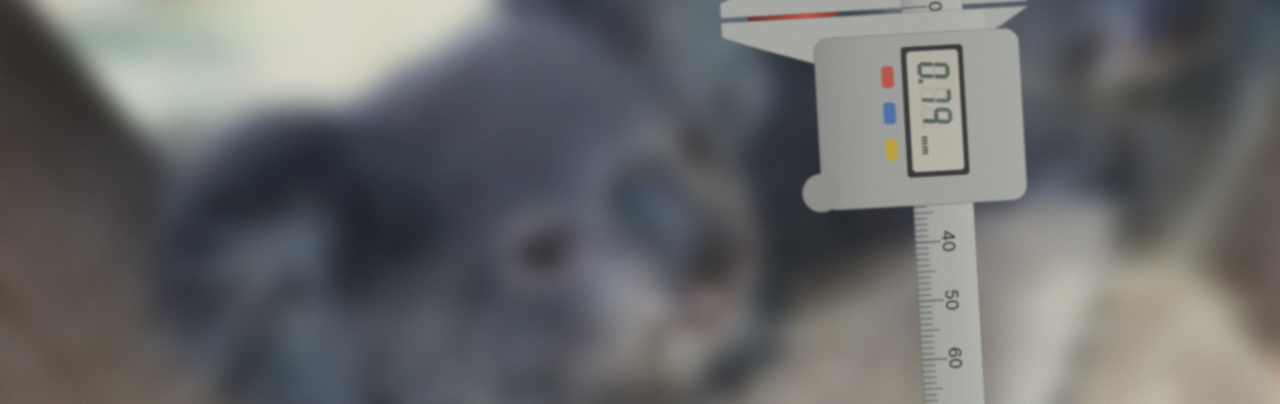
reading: **0.79** mm
